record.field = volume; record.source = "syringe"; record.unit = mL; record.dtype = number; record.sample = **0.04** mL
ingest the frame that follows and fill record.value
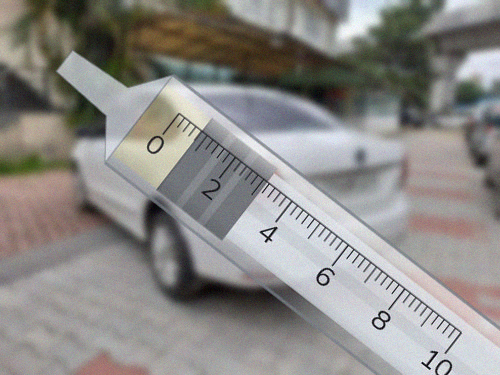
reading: **0.8** mL
